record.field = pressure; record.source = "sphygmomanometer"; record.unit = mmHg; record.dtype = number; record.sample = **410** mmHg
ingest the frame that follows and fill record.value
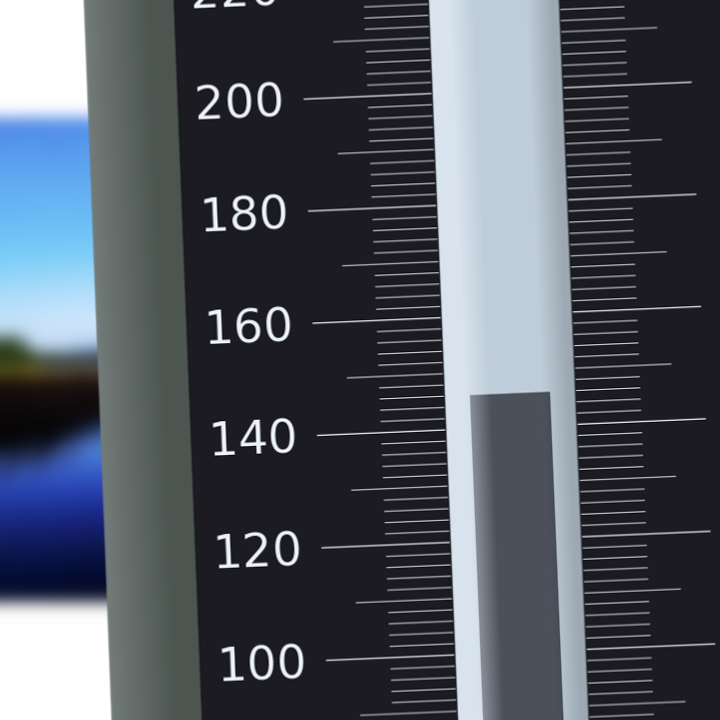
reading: **146** mmHg
